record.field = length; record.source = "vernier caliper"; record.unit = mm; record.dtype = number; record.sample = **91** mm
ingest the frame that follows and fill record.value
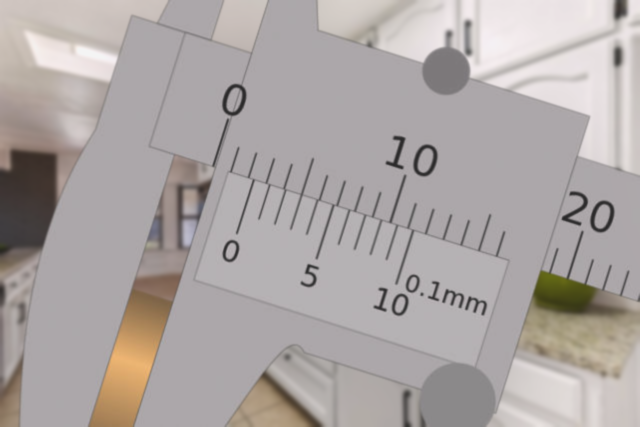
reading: **2.3** mm
